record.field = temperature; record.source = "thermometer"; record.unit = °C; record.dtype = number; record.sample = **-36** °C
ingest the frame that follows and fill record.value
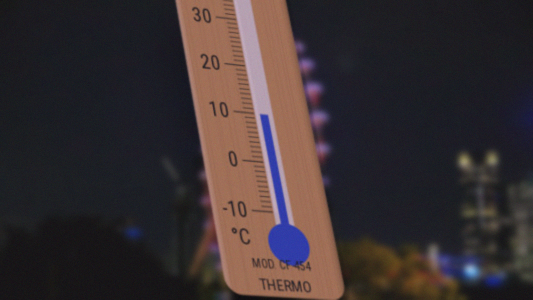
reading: **10** °C
